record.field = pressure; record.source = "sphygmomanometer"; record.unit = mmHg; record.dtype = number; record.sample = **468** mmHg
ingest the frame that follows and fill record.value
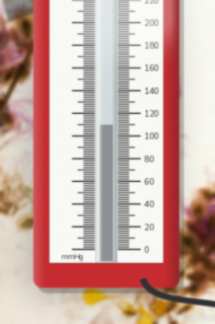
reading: **110** mmHg
